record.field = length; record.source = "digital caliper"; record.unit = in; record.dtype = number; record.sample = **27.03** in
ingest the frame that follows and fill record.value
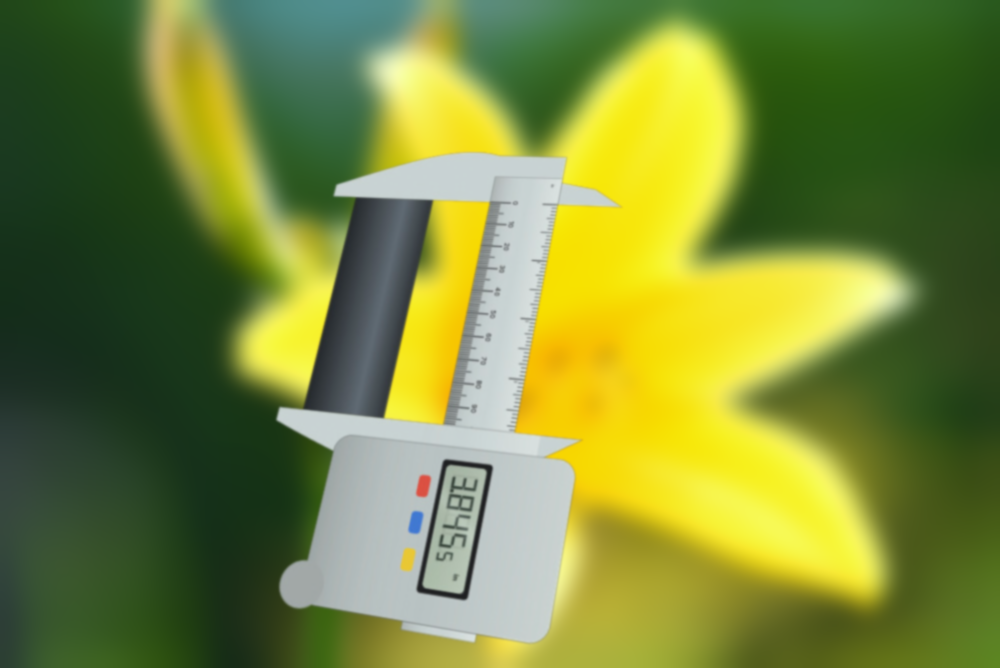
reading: **3.8455** in
